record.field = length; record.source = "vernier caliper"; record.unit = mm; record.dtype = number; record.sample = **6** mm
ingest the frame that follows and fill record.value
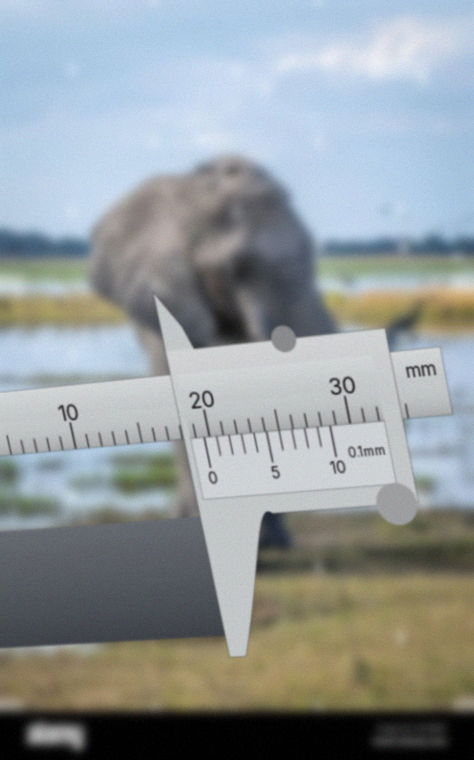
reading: **19.6** mm
